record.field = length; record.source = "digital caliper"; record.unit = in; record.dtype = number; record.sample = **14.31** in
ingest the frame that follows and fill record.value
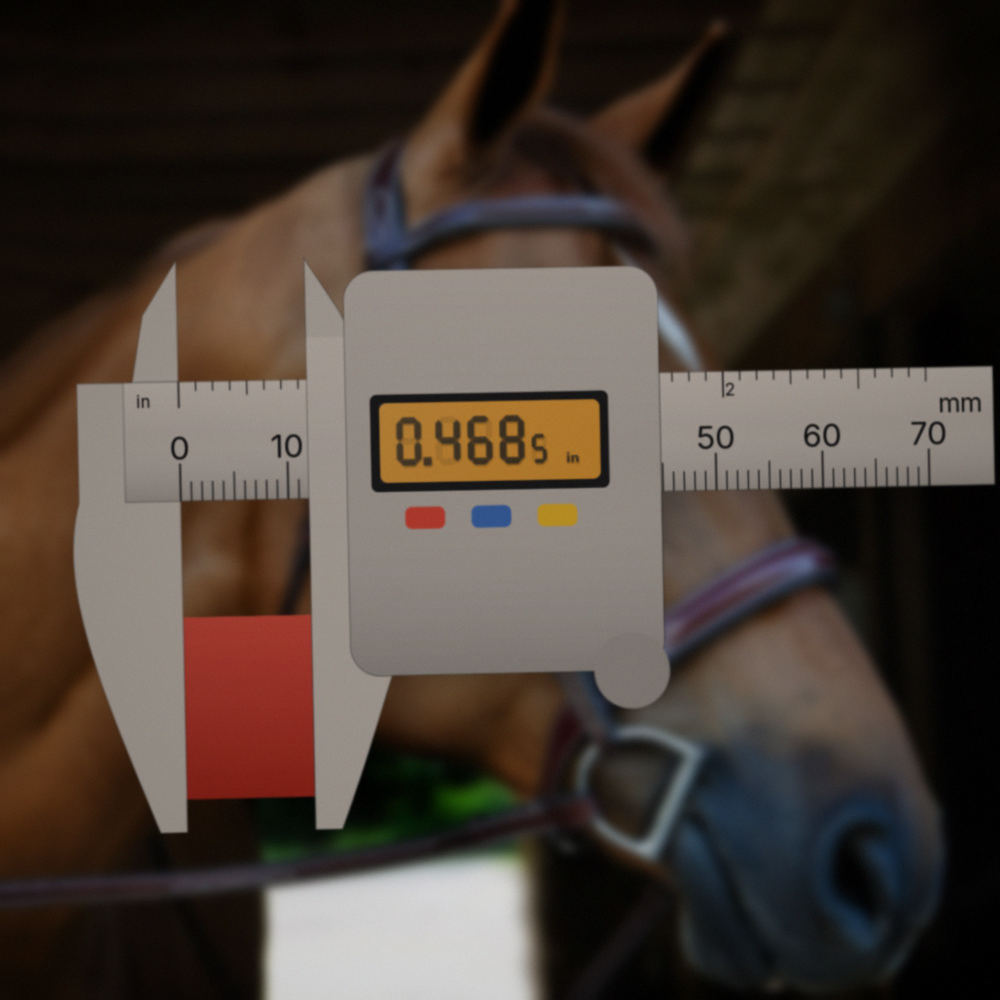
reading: **0.4685** in
